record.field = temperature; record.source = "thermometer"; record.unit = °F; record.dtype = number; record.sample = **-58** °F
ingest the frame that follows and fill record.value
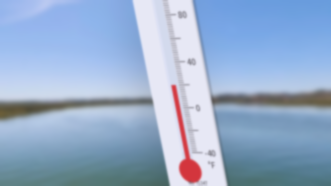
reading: **20** °F
